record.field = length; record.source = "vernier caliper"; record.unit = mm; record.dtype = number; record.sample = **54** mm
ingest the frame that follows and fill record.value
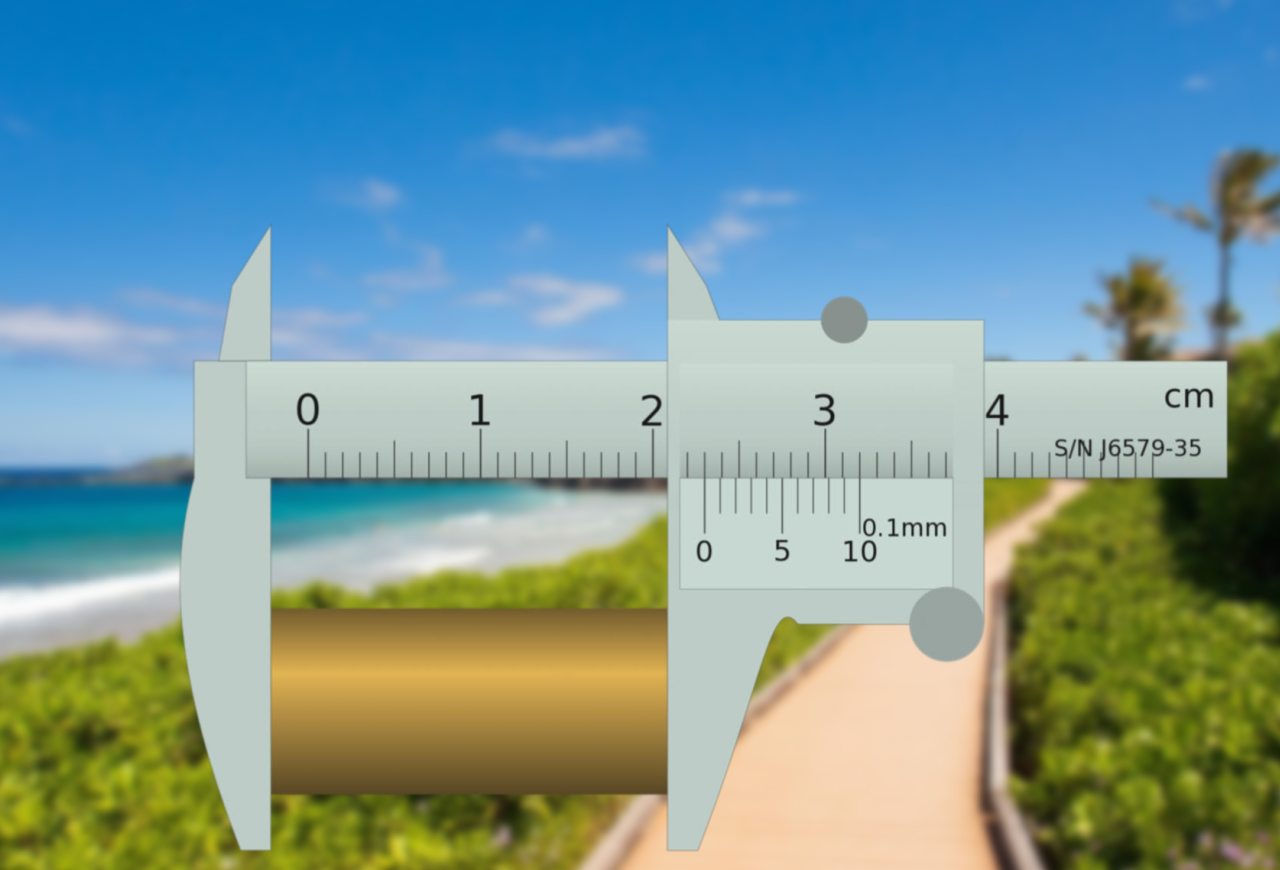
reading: **23.0** mm
